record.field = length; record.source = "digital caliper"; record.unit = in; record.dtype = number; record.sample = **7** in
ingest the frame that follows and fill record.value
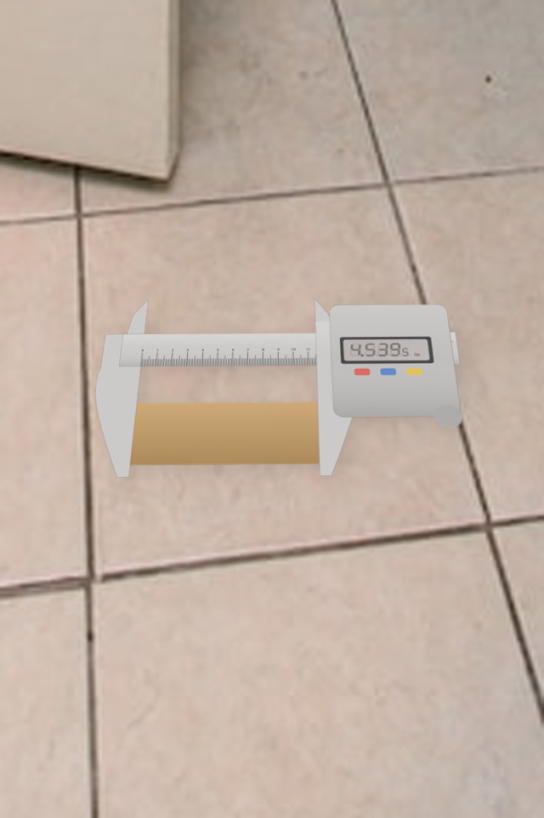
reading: **4.5395** in
